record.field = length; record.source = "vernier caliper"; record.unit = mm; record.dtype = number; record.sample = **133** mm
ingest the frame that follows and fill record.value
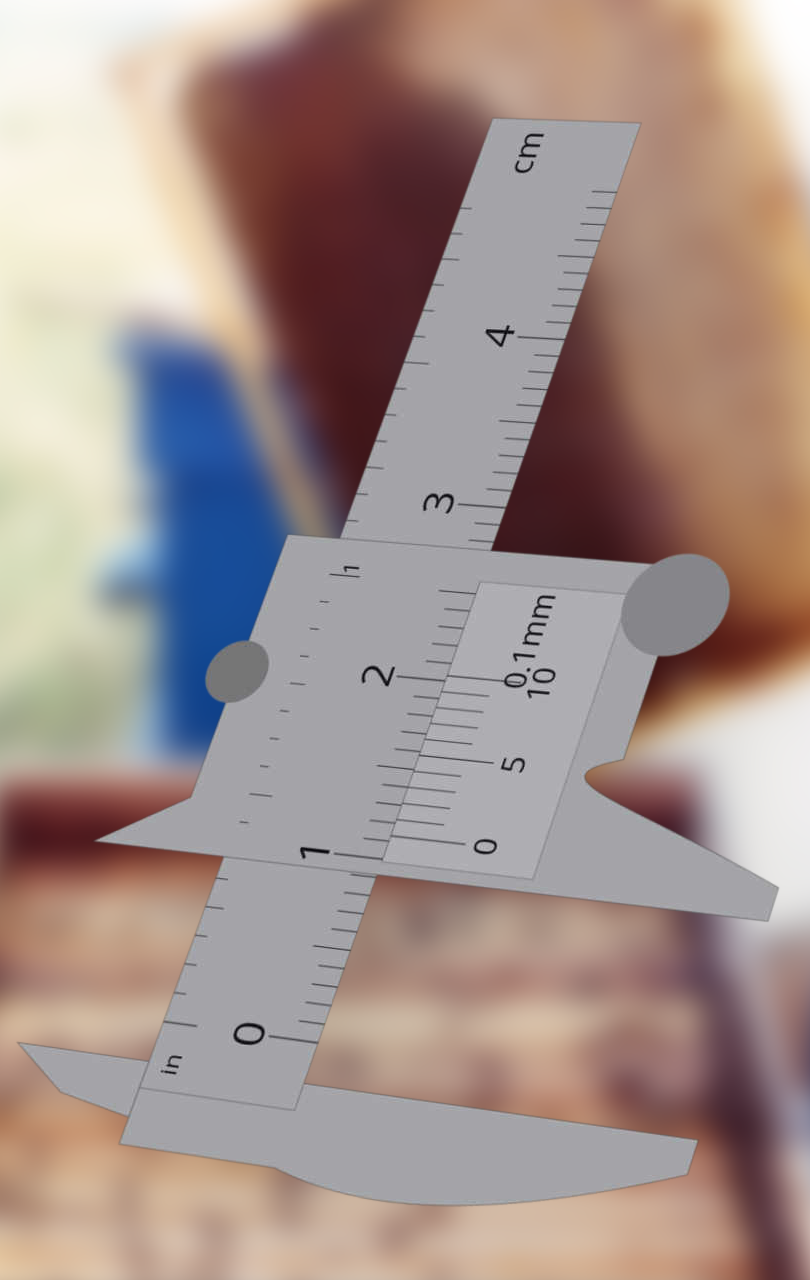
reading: **11.3** mm
